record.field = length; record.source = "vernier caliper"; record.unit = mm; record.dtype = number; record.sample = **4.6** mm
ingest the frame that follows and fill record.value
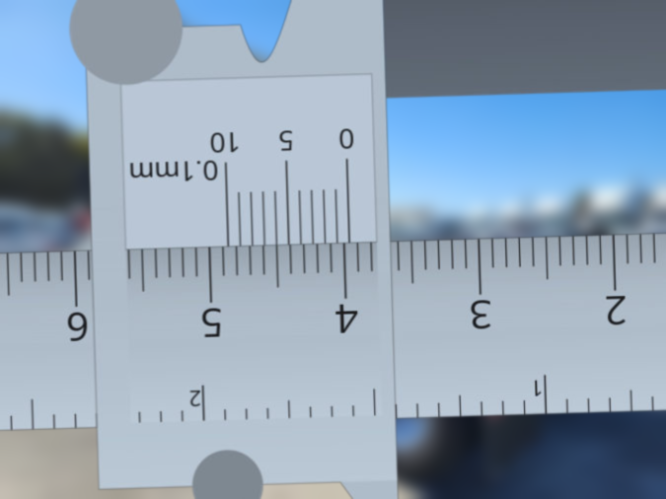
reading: **39.6** mm
